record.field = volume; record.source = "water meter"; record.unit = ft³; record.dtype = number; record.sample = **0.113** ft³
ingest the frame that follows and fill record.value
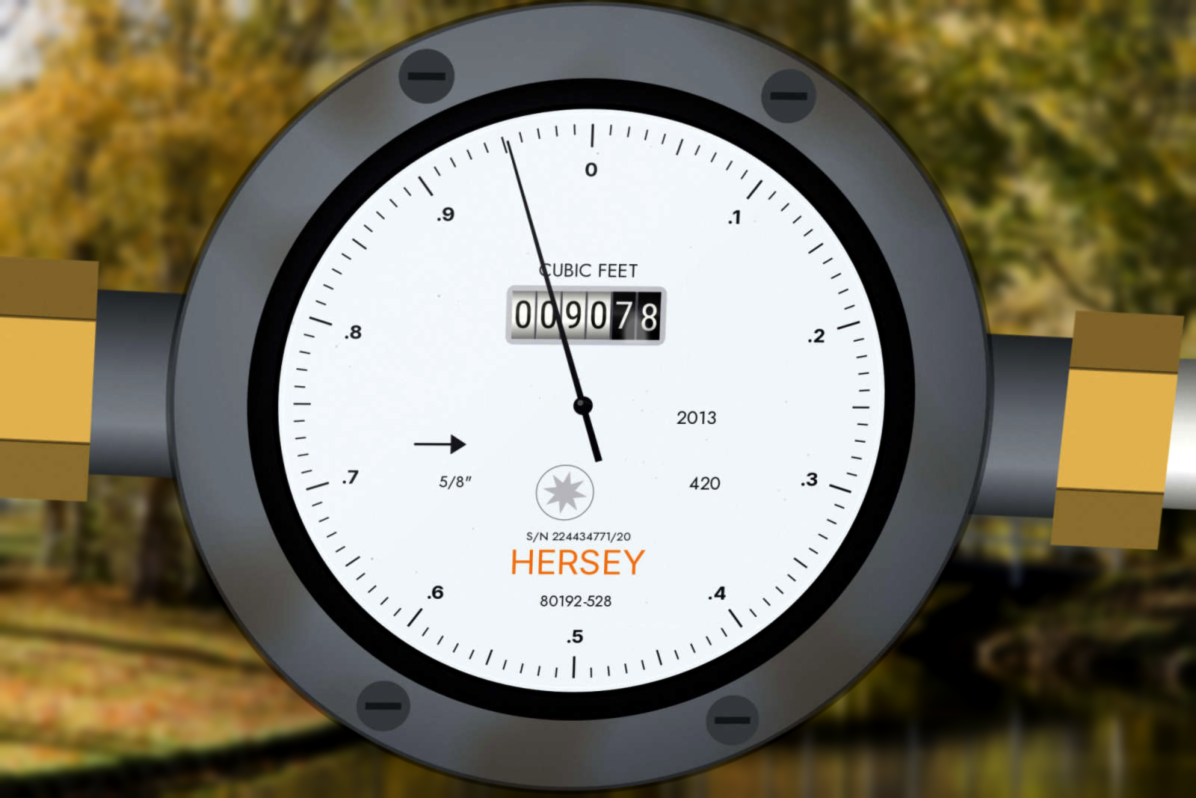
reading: **9077.95** ft³
